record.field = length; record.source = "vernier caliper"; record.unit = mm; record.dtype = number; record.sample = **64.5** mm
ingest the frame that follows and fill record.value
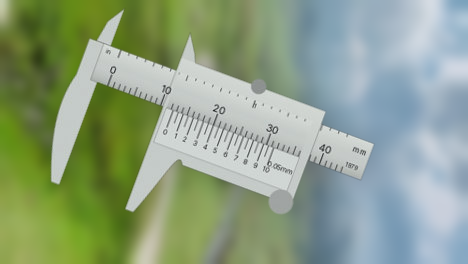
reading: **12.4** mm
